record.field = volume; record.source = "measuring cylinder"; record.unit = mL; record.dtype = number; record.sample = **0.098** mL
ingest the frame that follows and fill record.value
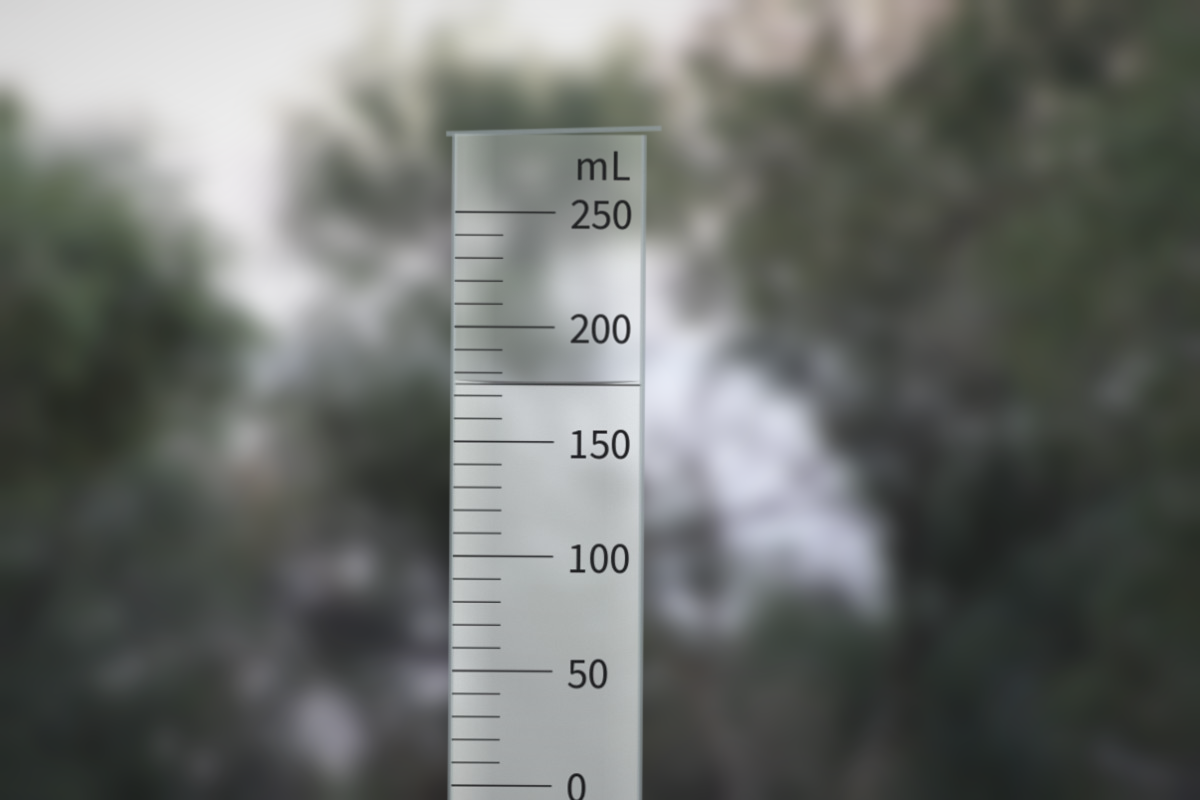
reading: **175** mL
